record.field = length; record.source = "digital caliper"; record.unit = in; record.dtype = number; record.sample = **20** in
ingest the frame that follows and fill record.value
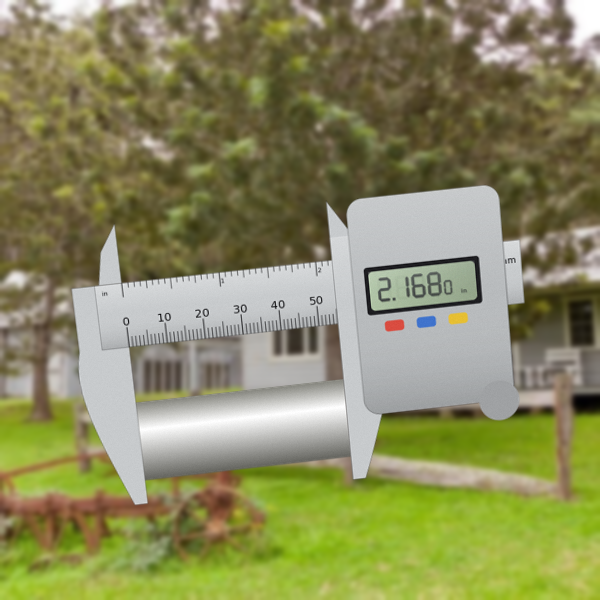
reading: **2.1680** in
